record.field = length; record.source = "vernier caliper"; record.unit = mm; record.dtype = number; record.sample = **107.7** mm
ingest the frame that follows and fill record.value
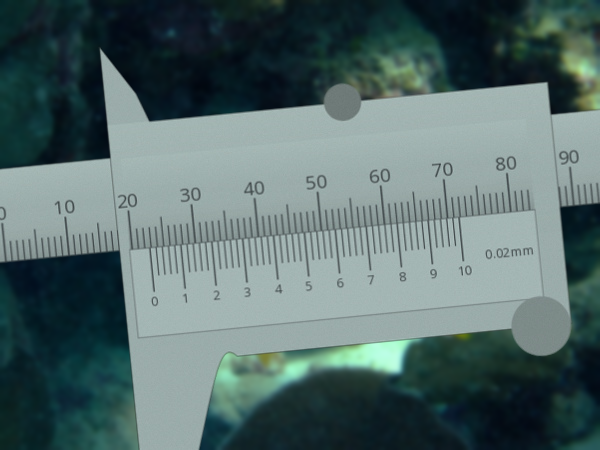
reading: **22.8** mm
